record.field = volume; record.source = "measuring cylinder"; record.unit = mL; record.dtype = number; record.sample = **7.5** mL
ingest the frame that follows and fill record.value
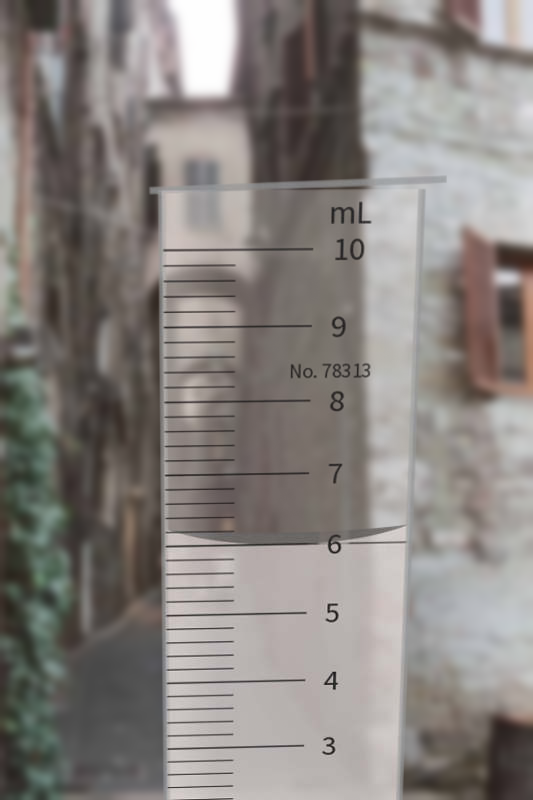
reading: **6** mL
